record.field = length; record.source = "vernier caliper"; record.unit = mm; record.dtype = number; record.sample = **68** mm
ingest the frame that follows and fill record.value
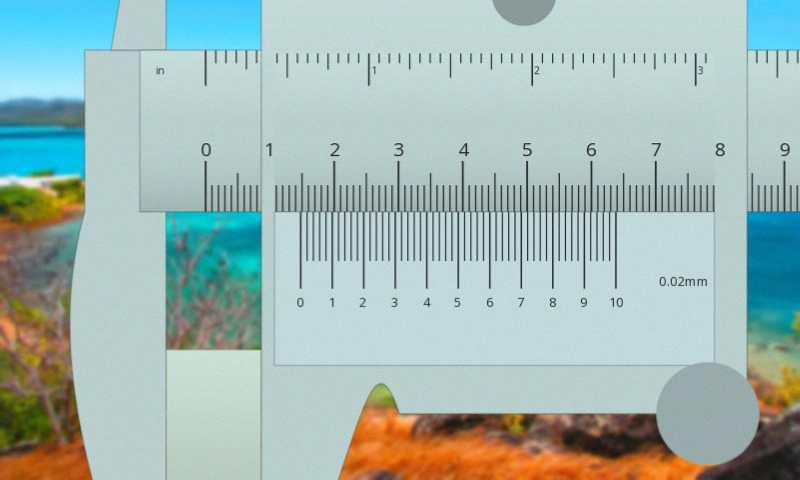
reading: **14.8** mm
